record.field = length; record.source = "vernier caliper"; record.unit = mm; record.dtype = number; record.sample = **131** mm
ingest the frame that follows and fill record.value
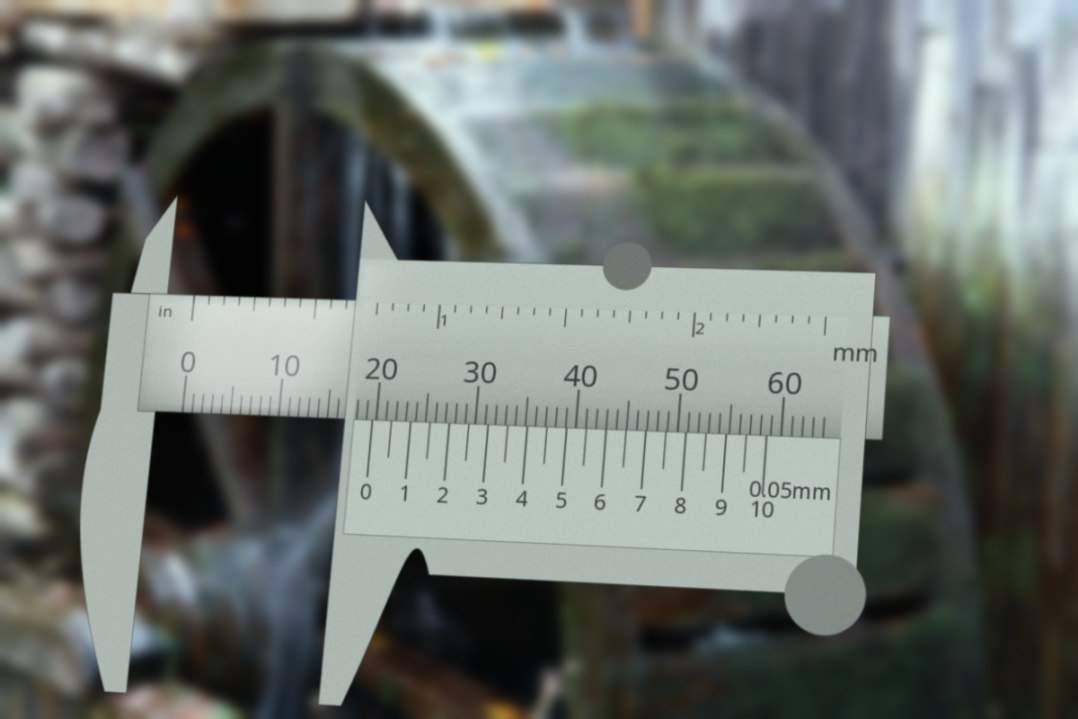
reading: **19.6** mm
